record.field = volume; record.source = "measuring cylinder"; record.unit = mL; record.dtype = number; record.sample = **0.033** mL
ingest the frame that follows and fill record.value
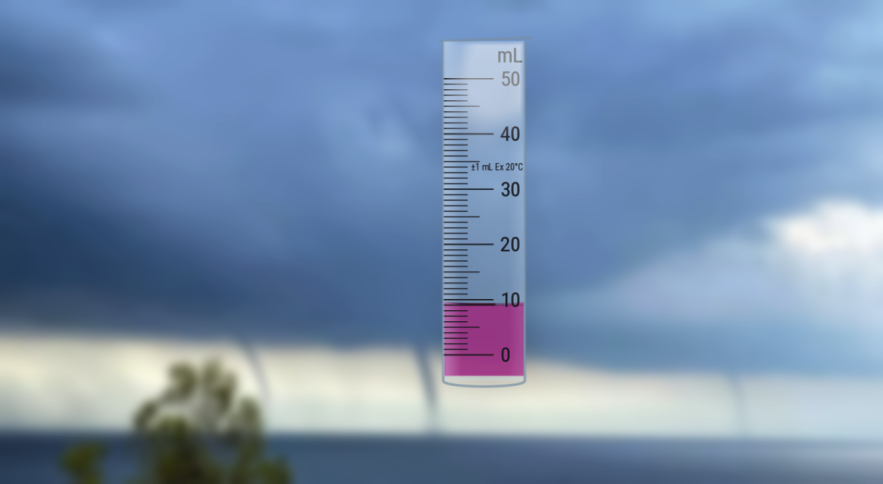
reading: **9** mL
